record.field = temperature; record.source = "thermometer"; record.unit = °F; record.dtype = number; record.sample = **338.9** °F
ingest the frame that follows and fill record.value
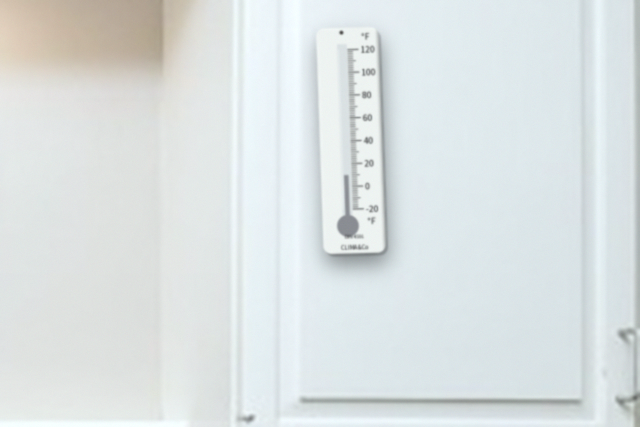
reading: **10** °F
